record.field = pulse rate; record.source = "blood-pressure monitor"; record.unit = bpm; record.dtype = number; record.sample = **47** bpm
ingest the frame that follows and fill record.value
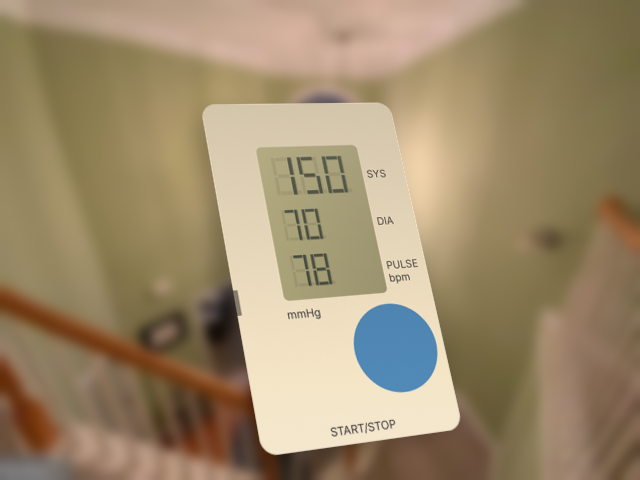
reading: **78** bpm
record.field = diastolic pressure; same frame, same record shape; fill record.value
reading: **70** mmHg
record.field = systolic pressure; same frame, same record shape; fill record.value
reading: **150** mmHg
